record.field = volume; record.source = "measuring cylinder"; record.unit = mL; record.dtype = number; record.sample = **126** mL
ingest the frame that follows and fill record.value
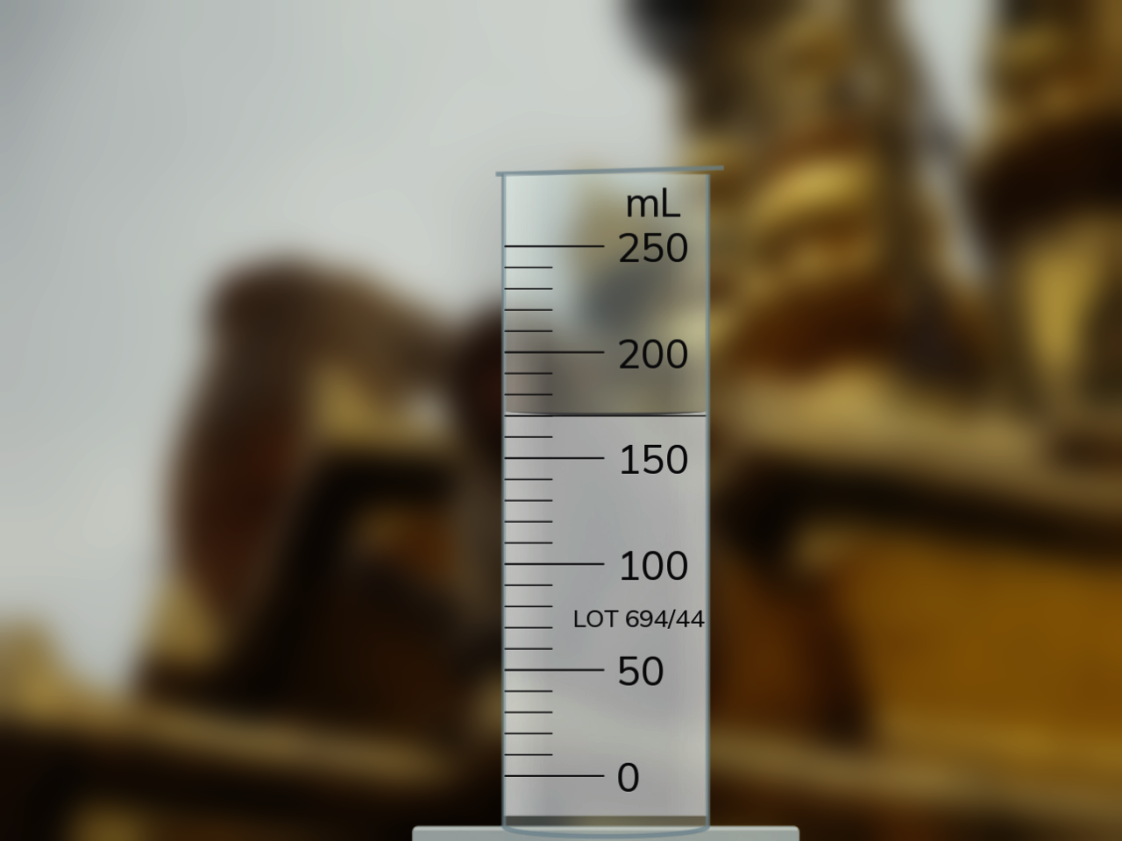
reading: **170** mL
